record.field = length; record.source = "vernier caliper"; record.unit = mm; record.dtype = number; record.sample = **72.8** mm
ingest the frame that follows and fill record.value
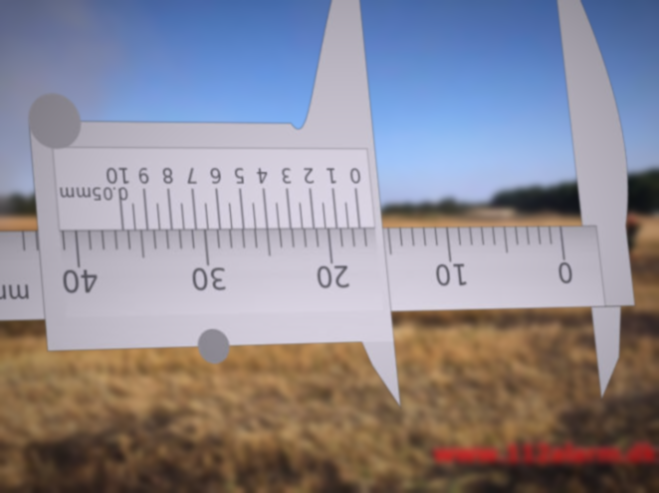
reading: **17.4** mm
